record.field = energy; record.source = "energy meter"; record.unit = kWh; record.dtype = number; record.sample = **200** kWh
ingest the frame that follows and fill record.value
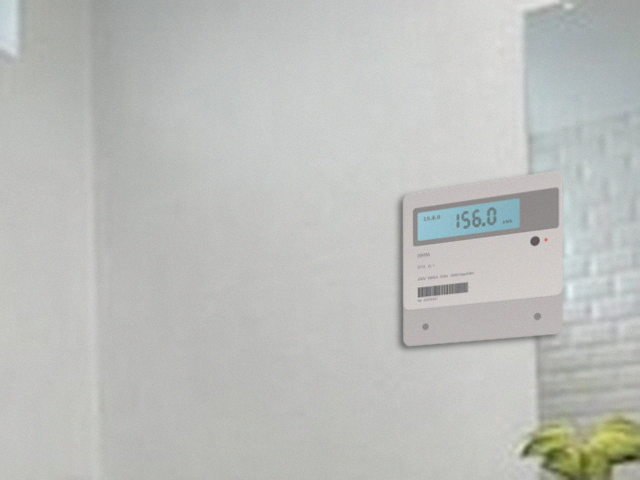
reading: **156.0** kWh
